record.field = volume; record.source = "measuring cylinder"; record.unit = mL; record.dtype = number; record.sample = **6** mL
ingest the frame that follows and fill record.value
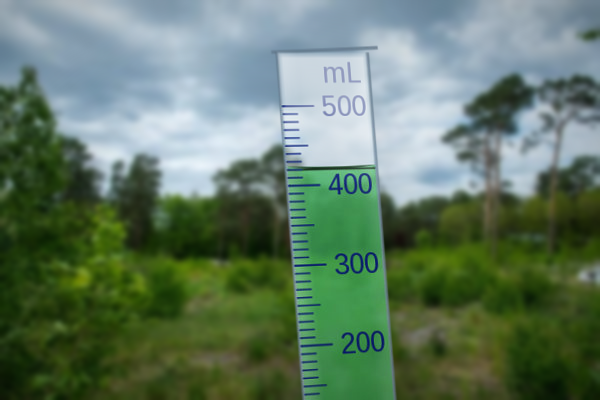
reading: **420** mL
